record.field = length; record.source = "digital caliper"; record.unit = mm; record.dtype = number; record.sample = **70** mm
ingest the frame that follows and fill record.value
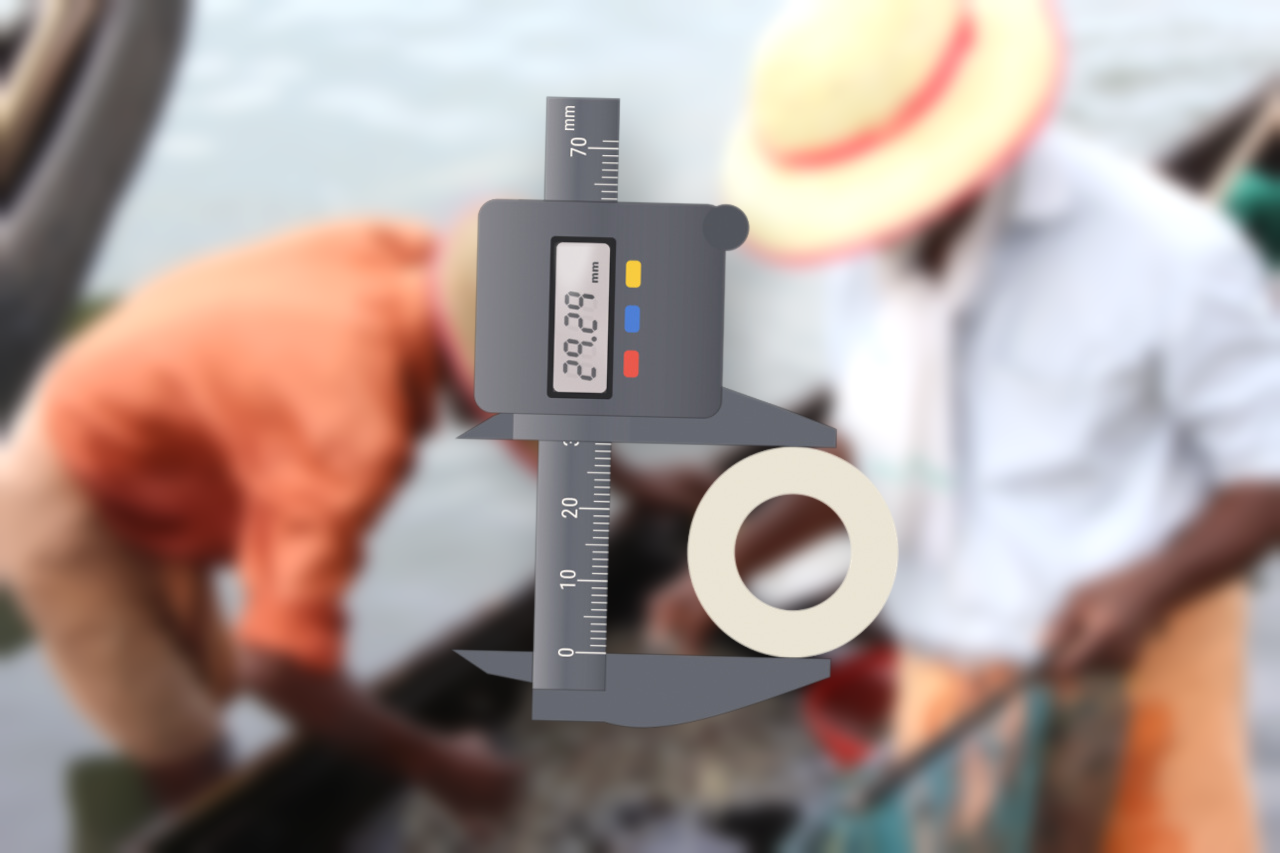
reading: **29.29** mm
